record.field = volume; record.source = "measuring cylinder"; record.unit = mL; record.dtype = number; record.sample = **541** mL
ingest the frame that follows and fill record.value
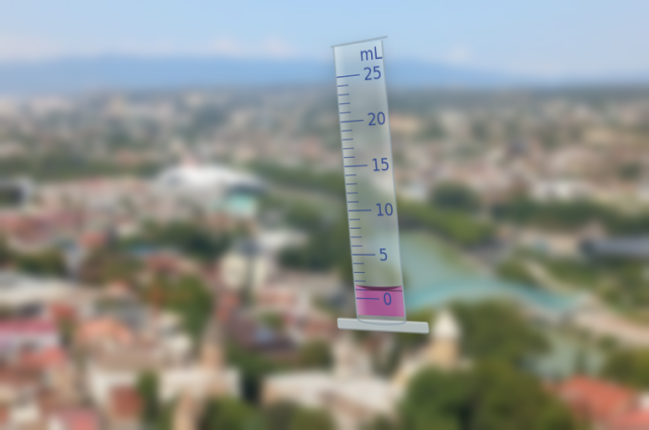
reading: **1** mL
